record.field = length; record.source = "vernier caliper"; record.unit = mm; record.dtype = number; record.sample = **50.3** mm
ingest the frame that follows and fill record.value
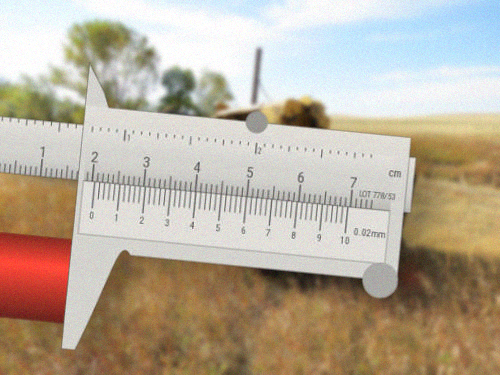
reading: **20.5** mm
